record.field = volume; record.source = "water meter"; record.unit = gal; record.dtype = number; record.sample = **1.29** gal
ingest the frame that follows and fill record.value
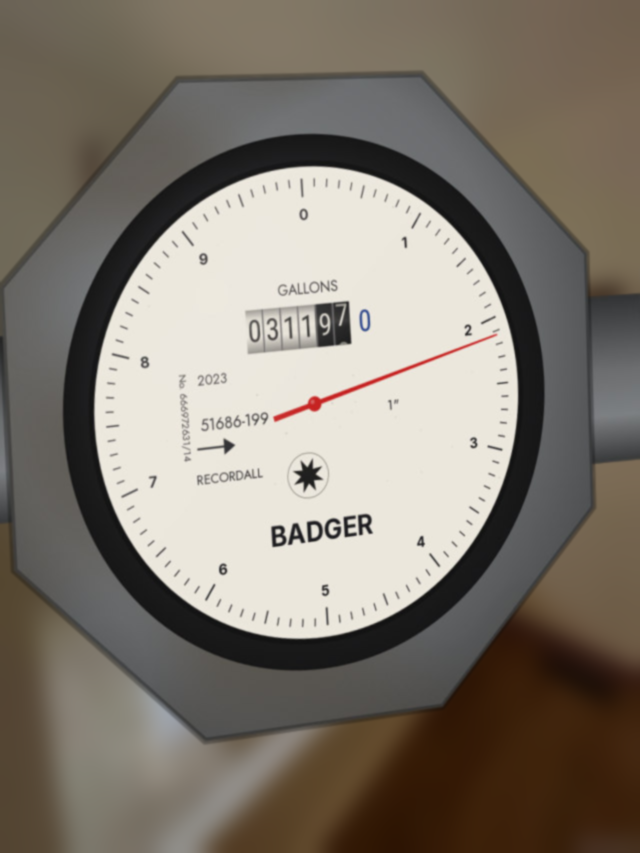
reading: **311972.1** gal
